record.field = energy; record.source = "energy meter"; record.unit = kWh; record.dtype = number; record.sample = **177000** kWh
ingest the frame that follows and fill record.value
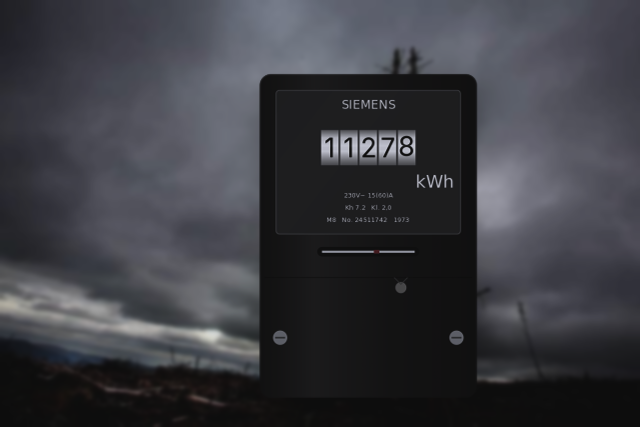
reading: **11278** kWh
